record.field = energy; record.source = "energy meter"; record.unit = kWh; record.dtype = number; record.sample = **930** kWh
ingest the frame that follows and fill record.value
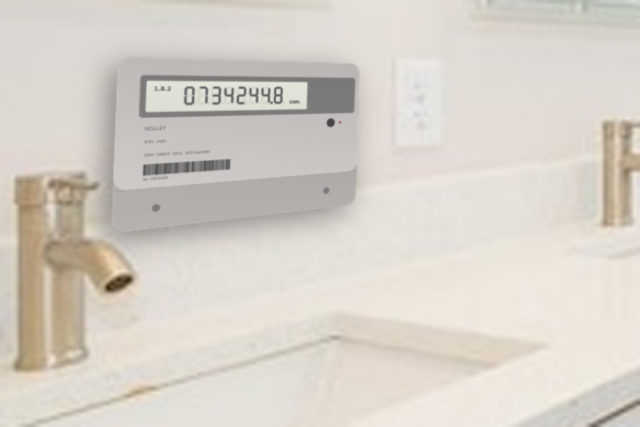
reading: **734244.8** kWh
